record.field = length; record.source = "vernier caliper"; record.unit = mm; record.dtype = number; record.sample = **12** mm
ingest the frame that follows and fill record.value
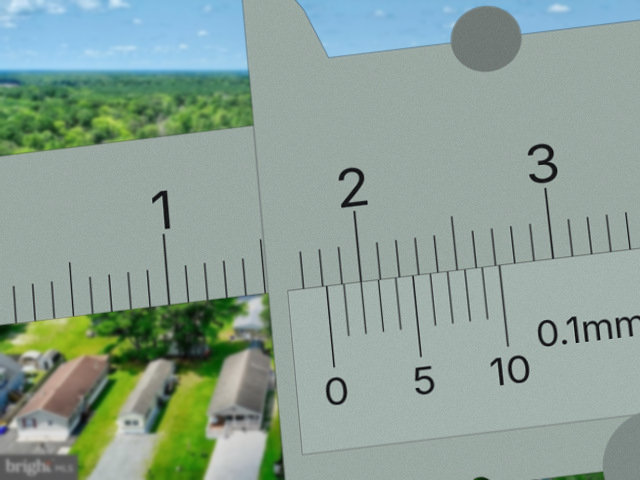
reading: **18.2** mm
